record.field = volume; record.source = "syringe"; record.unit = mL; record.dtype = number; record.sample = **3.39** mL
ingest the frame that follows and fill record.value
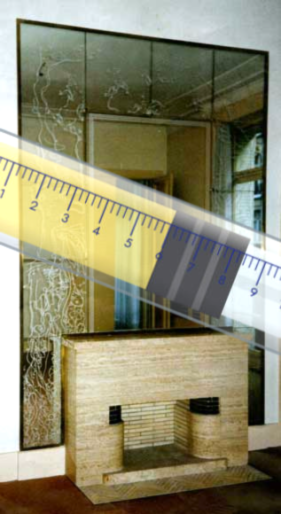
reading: **6** mL
